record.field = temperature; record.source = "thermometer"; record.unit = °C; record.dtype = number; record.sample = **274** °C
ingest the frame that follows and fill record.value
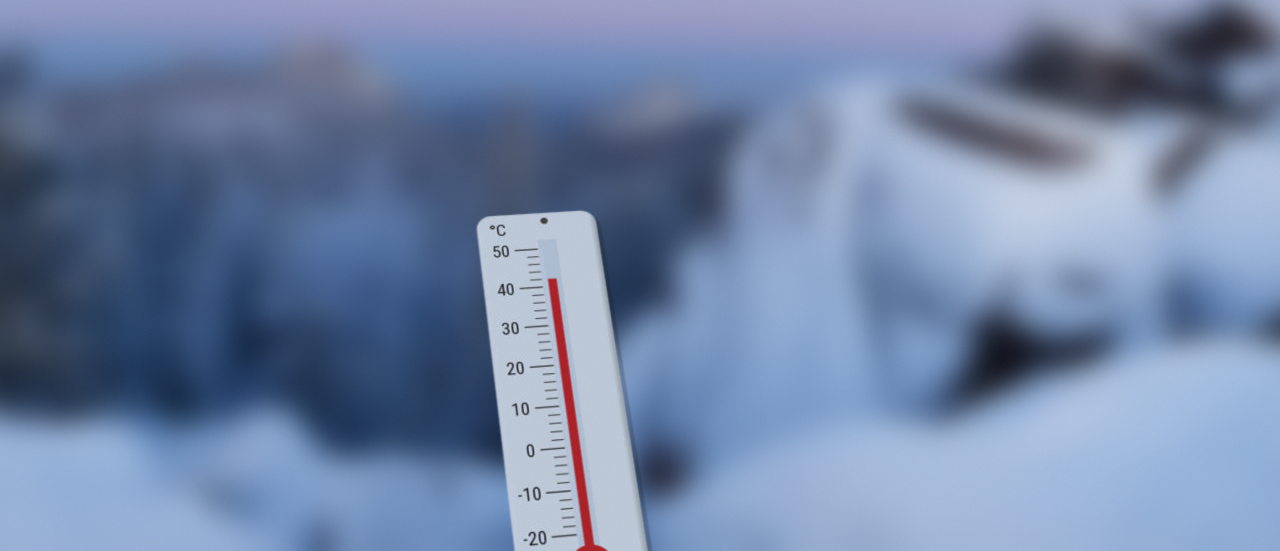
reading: **42** °C
